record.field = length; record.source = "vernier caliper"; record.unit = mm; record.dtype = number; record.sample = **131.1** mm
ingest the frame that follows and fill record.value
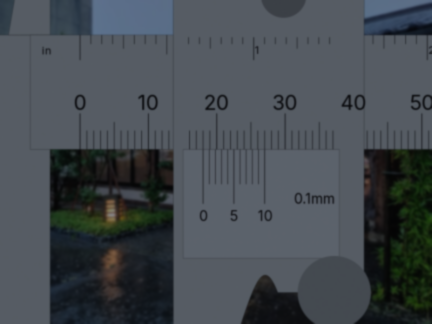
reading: **18.0** mm
